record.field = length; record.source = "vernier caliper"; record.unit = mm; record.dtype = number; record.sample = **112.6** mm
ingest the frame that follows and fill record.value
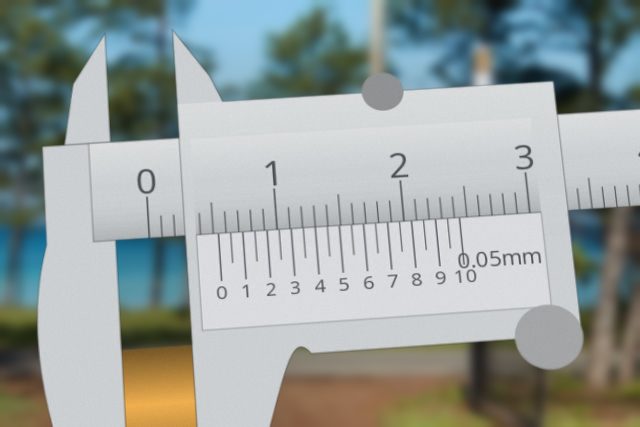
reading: **5.4** mm
